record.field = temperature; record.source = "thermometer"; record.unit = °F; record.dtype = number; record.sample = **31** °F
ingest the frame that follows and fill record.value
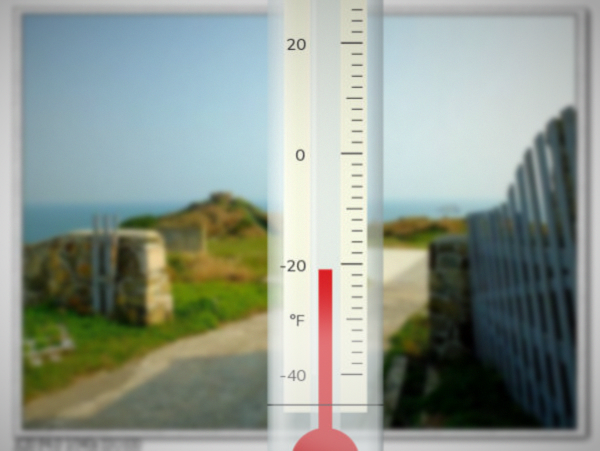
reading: **-21** °F
